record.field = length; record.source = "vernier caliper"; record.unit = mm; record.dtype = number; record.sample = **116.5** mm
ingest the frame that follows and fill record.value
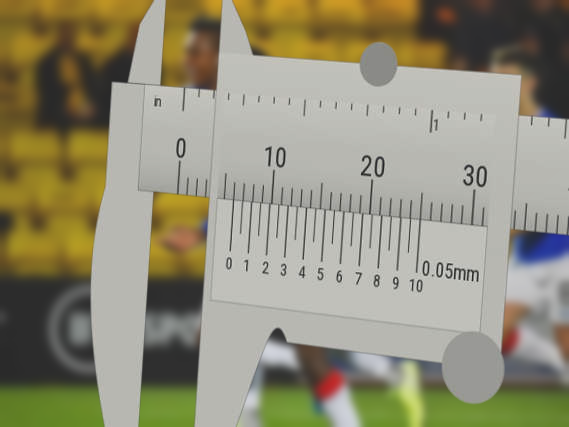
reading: **6.0** mm
